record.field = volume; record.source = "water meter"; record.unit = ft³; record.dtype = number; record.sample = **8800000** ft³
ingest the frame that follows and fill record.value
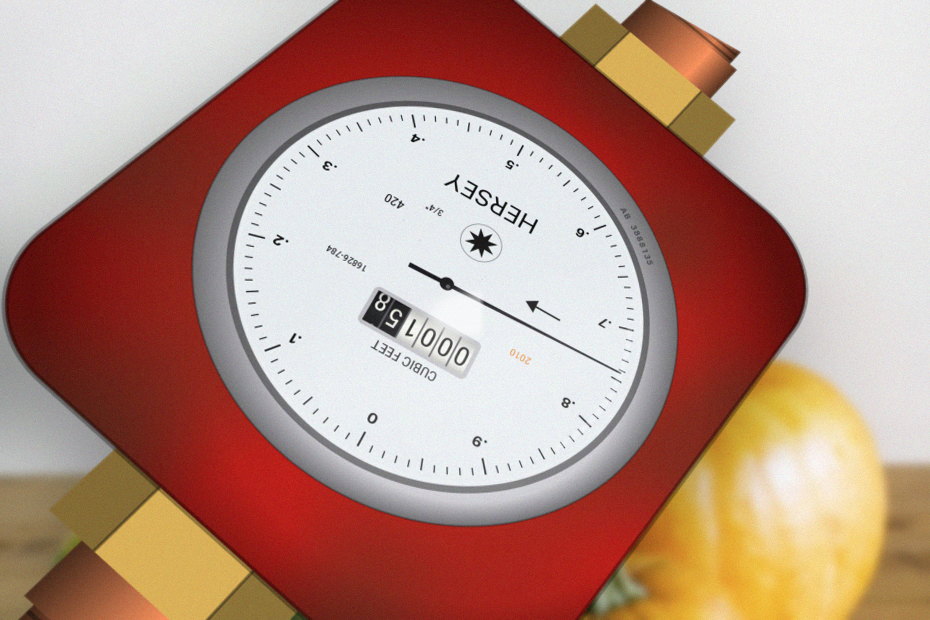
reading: **157.74** ft³
